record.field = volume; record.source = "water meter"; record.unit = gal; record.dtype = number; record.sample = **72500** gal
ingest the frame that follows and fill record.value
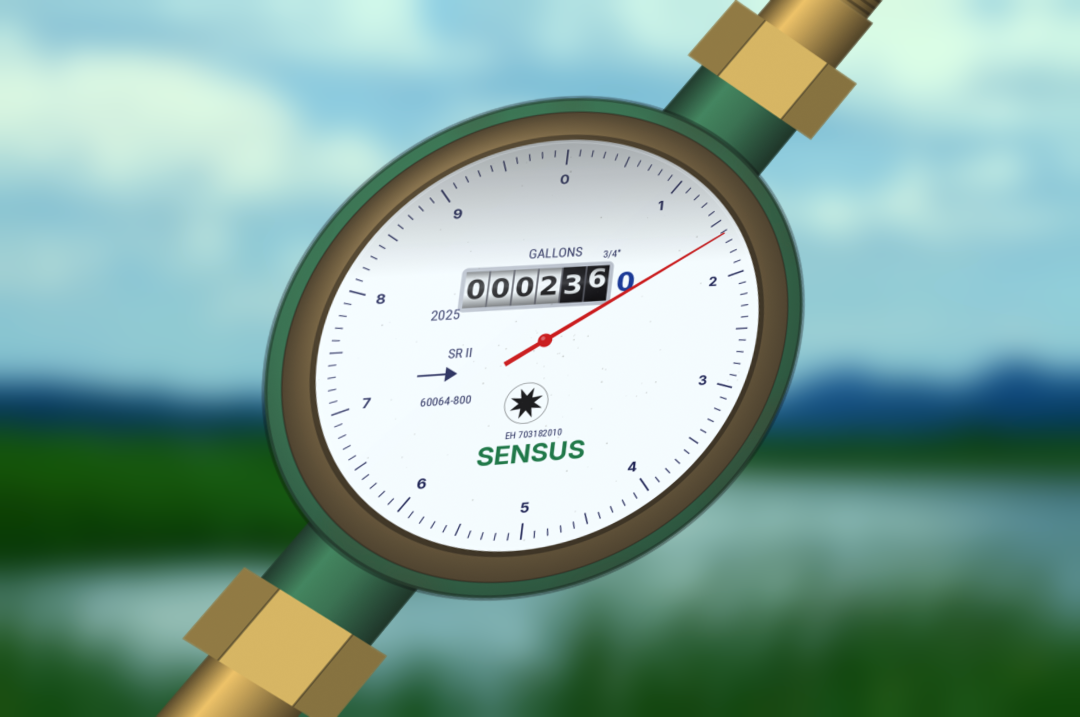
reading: **2361.6** gal
